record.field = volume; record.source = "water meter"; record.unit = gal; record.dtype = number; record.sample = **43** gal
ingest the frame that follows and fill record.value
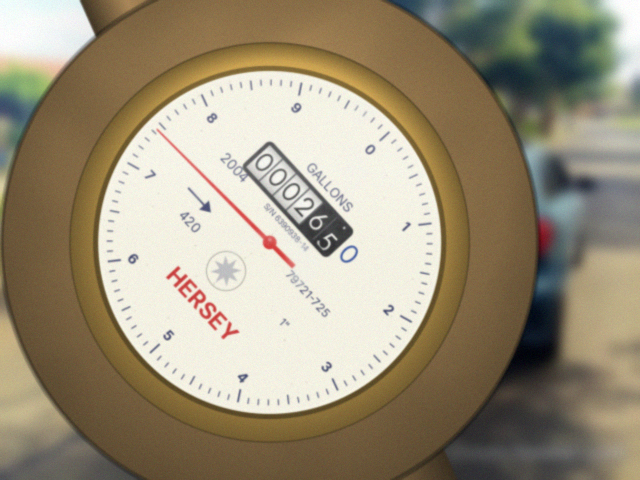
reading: **2647.4** gal
